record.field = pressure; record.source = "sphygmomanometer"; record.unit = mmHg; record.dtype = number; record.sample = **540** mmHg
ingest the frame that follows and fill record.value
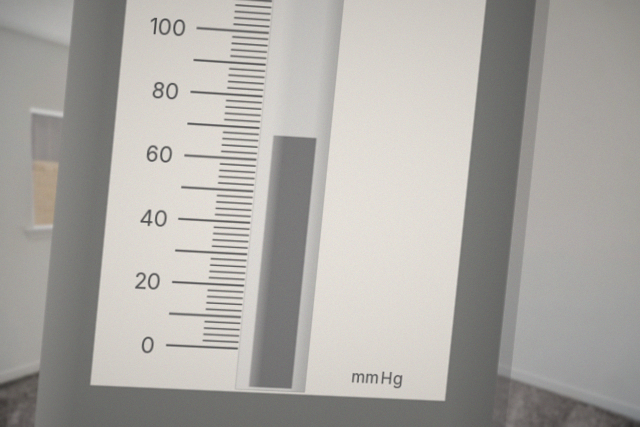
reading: **68** mmHg
